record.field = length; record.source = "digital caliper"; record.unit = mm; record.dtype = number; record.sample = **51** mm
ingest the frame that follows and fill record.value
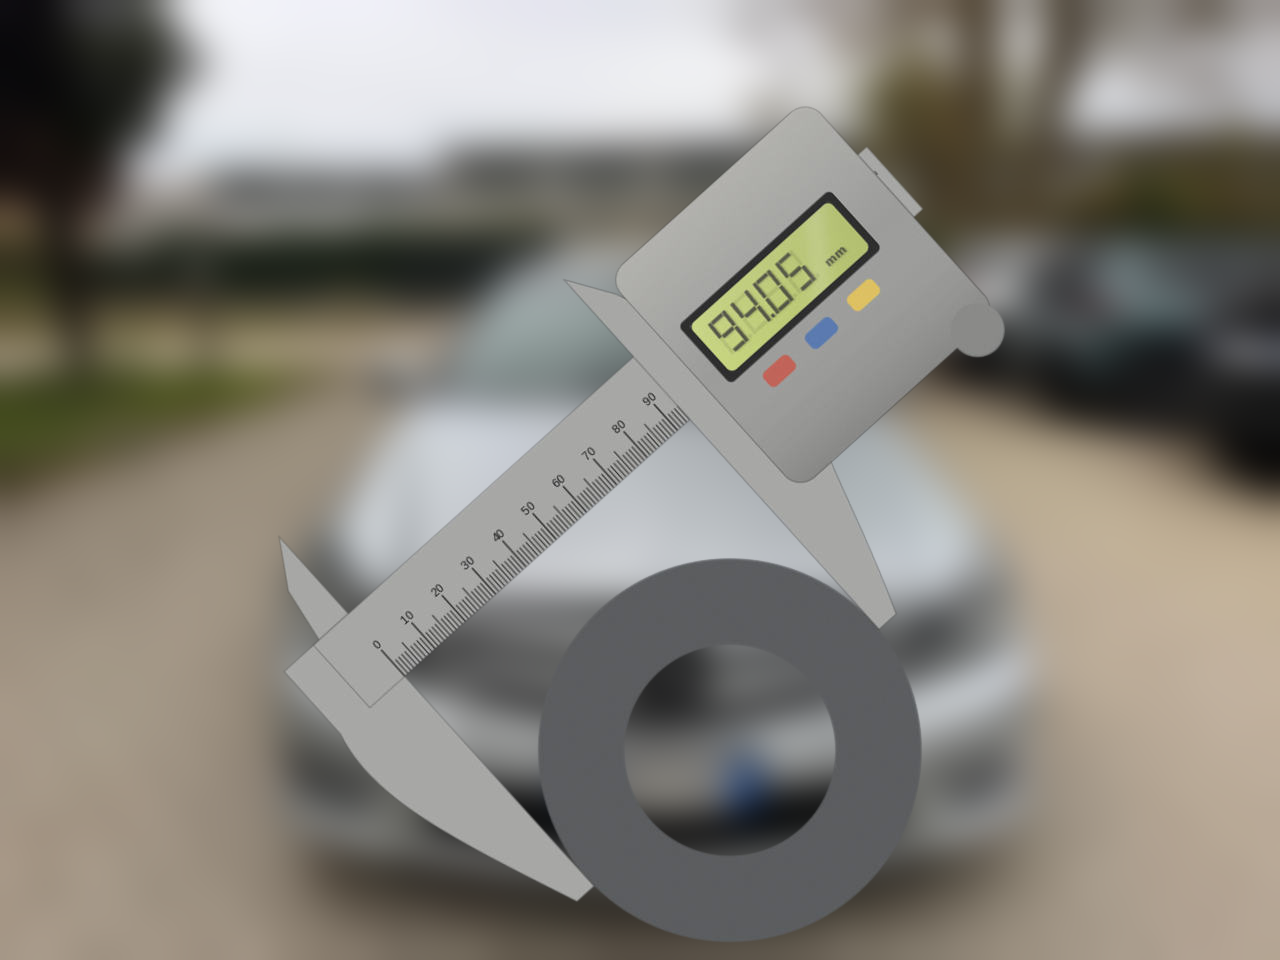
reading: **94.05** mm
